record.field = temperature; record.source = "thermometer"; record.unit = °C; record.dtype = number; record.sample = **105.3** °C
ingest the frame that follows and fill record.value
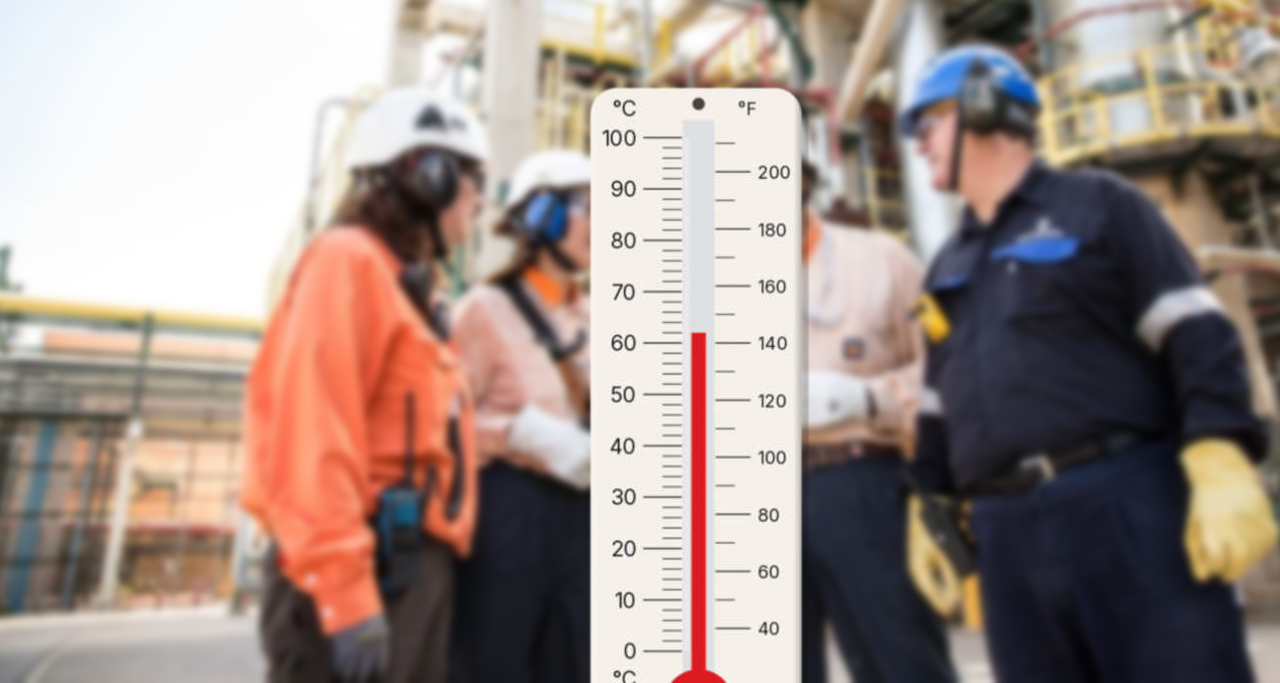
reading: **62** °C
